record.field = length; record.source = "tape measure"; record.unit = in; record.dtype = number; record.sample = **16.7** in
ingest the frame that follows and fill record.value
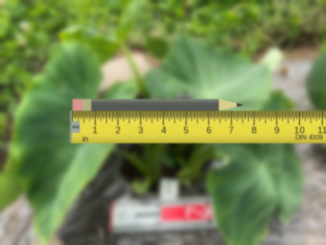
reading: **7.5** in
